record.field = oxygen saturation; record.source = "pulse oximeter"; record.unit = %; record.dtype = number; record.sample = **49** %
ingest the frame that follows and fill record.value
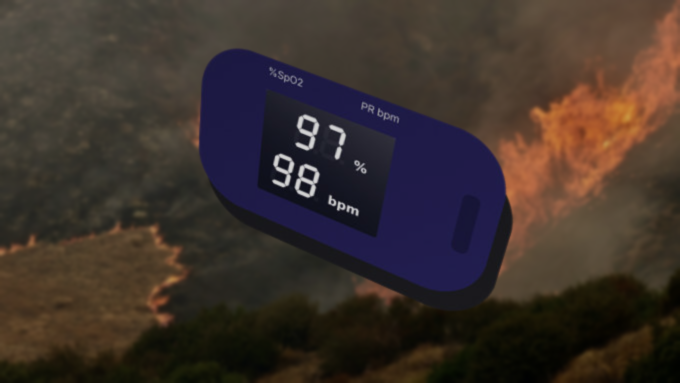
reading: **97** %
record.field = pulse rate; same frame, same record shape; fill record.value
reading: **98** bpm
